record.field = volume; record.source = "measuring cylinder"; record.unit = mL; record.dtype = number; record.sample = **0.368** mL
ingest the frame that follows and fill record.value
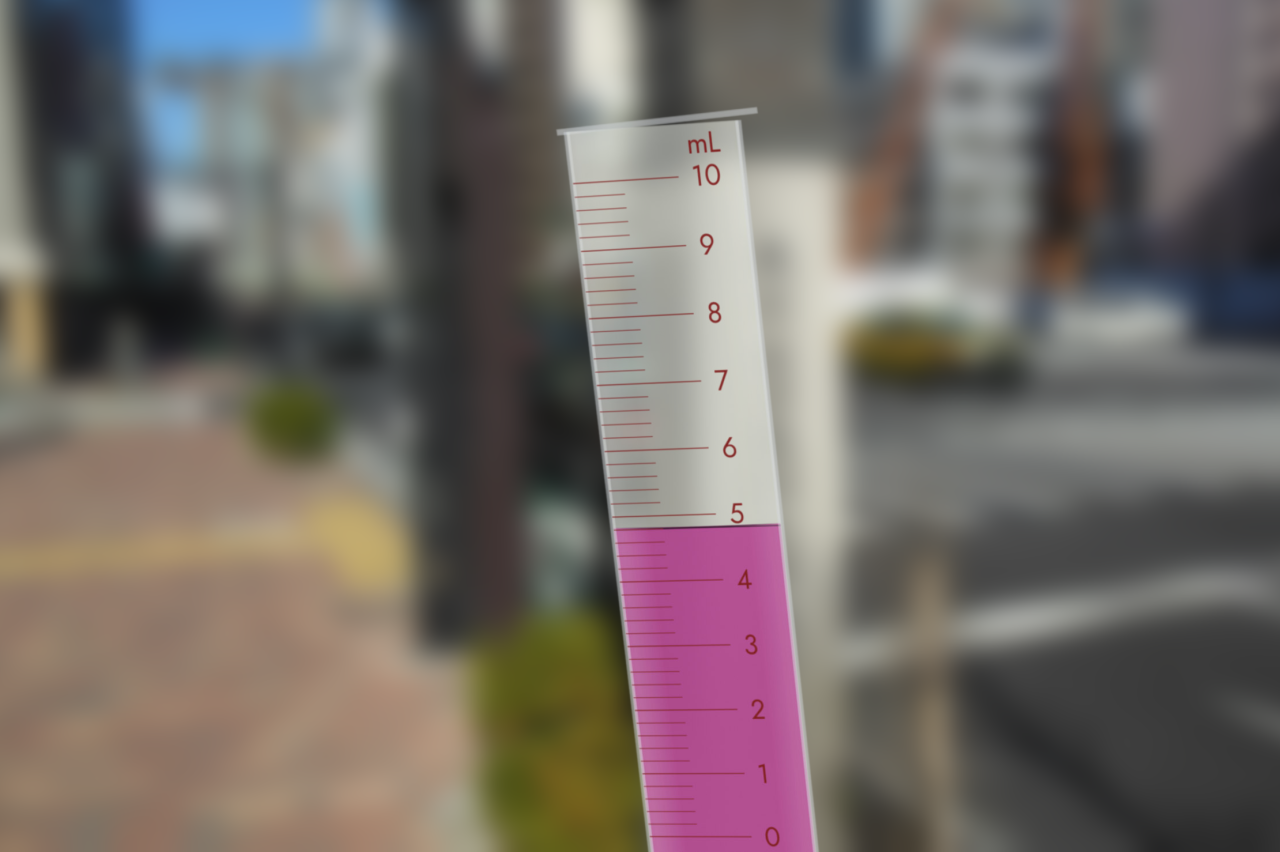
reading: **4.8** mL
